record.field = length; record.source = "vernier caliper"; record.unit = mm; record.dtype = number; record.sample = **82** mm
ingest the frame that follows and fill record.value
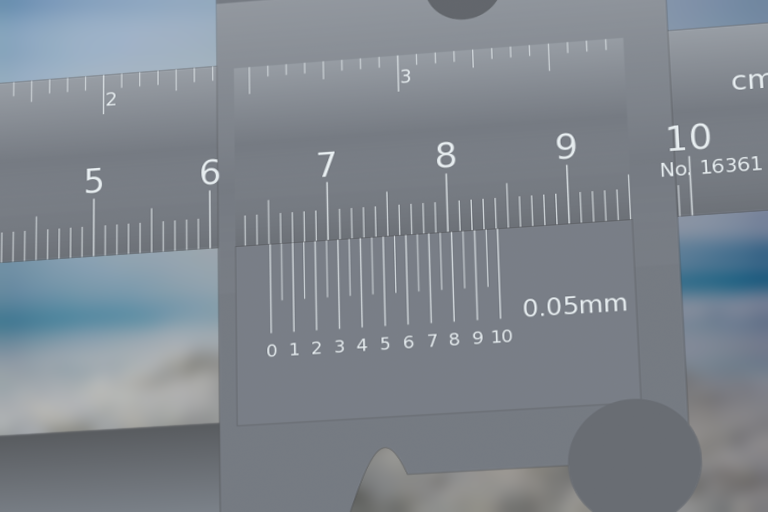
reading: **65.1** mm
